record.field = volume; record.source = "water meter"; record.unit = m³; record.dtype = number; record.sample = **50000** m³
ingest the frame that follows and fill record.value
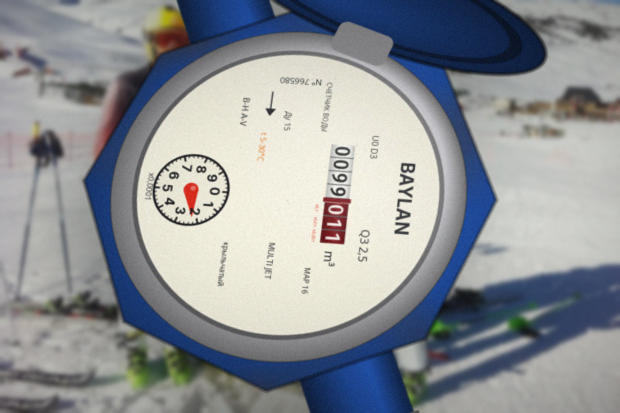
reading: **99.0112** m³
